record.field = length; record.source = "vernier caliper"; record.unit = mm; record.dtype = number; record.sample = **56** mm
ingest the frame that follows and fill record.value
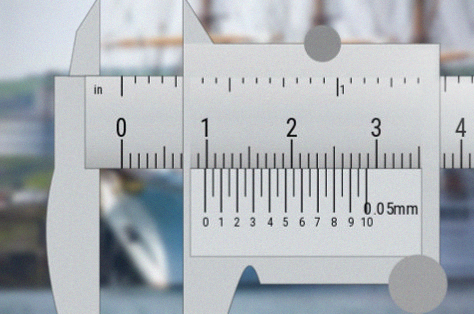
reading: **9.8** mm
